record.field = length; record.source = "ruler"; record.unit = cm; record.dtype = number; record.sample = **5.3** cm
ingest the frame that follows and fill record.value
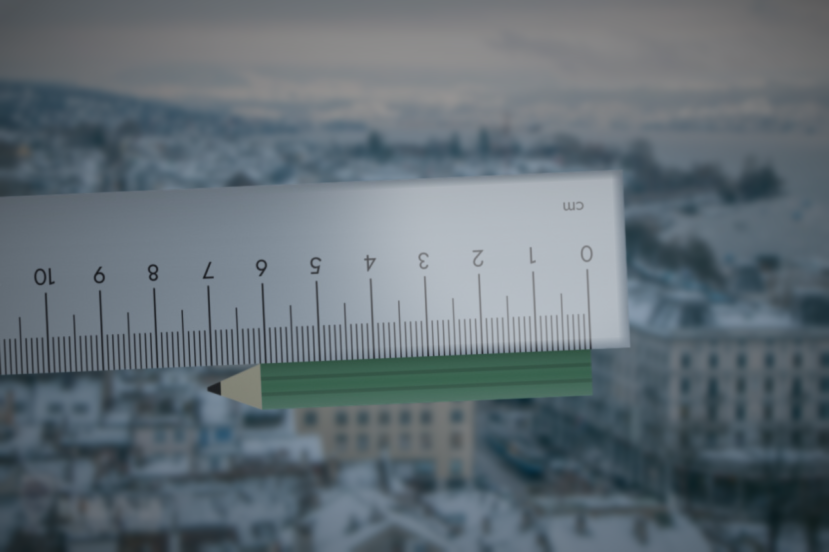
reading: **7.1** cm
